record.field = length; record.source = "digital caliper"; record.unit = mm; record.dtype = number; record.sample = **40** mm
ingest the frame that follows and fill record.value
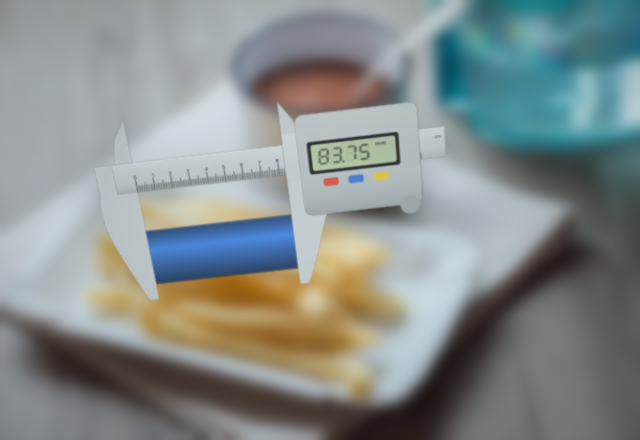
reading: **83.75** mm
